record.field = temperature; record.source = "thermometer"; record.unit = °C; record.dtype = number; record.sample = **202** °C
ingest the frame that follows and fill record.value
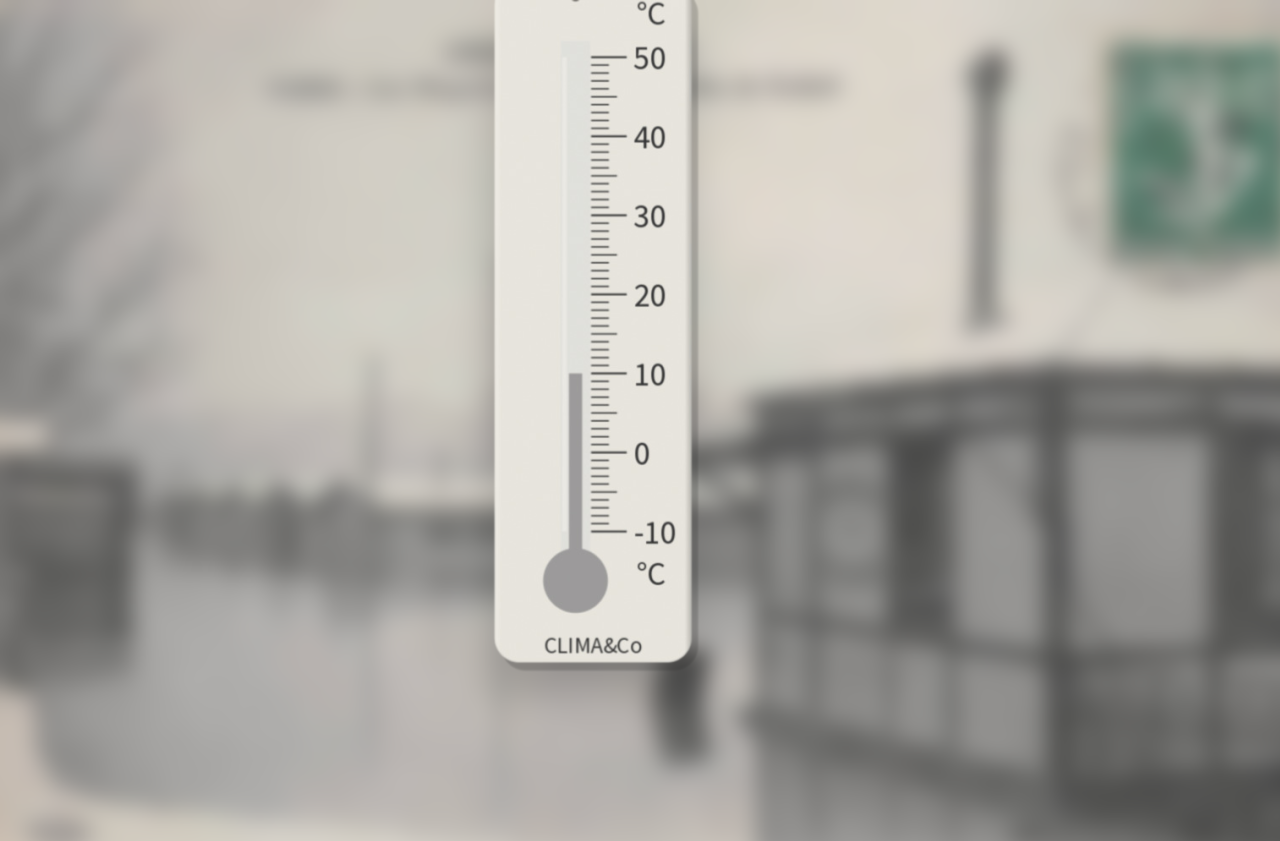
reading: **10** °C
